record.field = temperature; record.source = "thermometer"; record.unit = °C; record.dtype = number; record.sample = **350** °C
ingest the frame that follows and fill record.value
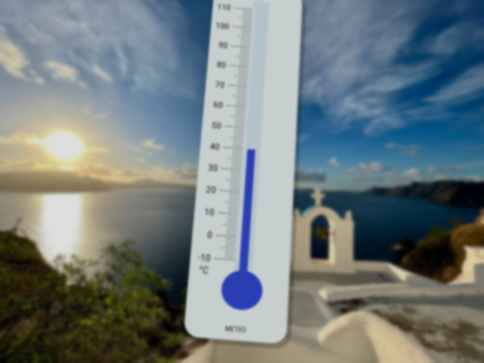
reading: **40** °C
